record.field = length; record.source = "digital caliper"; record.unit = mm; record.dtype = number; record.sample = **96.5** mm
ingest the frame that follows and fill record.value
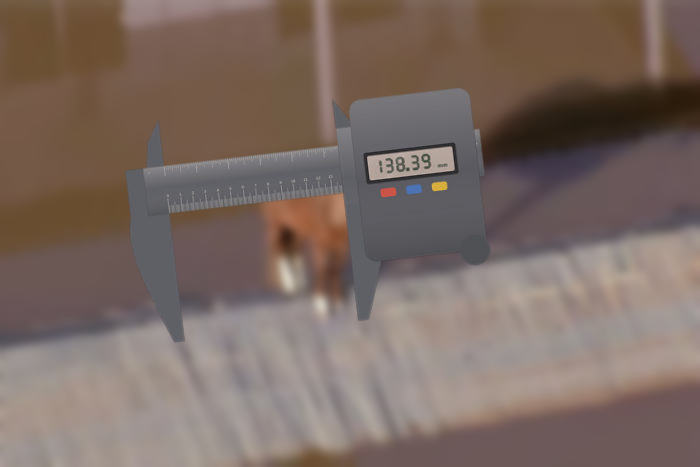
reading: **138.39** mm
